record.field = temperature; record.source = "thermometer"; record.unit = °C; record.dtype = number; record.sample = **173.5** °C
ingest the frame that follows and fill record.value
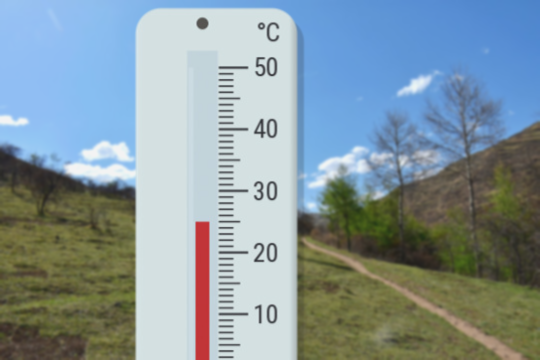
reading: **25** °C
